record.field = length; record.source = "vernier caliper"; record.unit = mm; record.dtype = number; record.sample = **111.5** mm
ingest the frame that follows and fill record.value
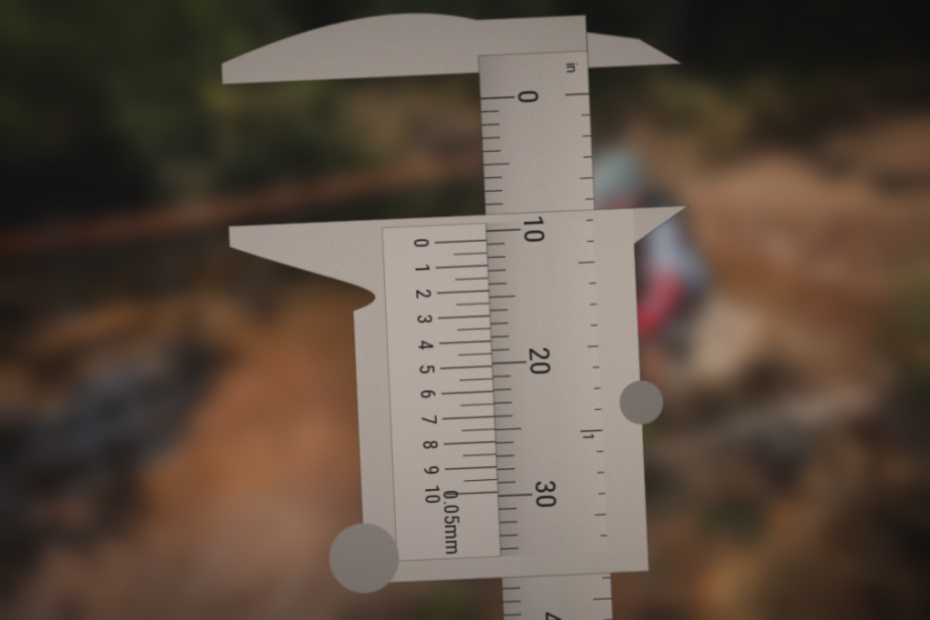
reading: **10.7** mm
